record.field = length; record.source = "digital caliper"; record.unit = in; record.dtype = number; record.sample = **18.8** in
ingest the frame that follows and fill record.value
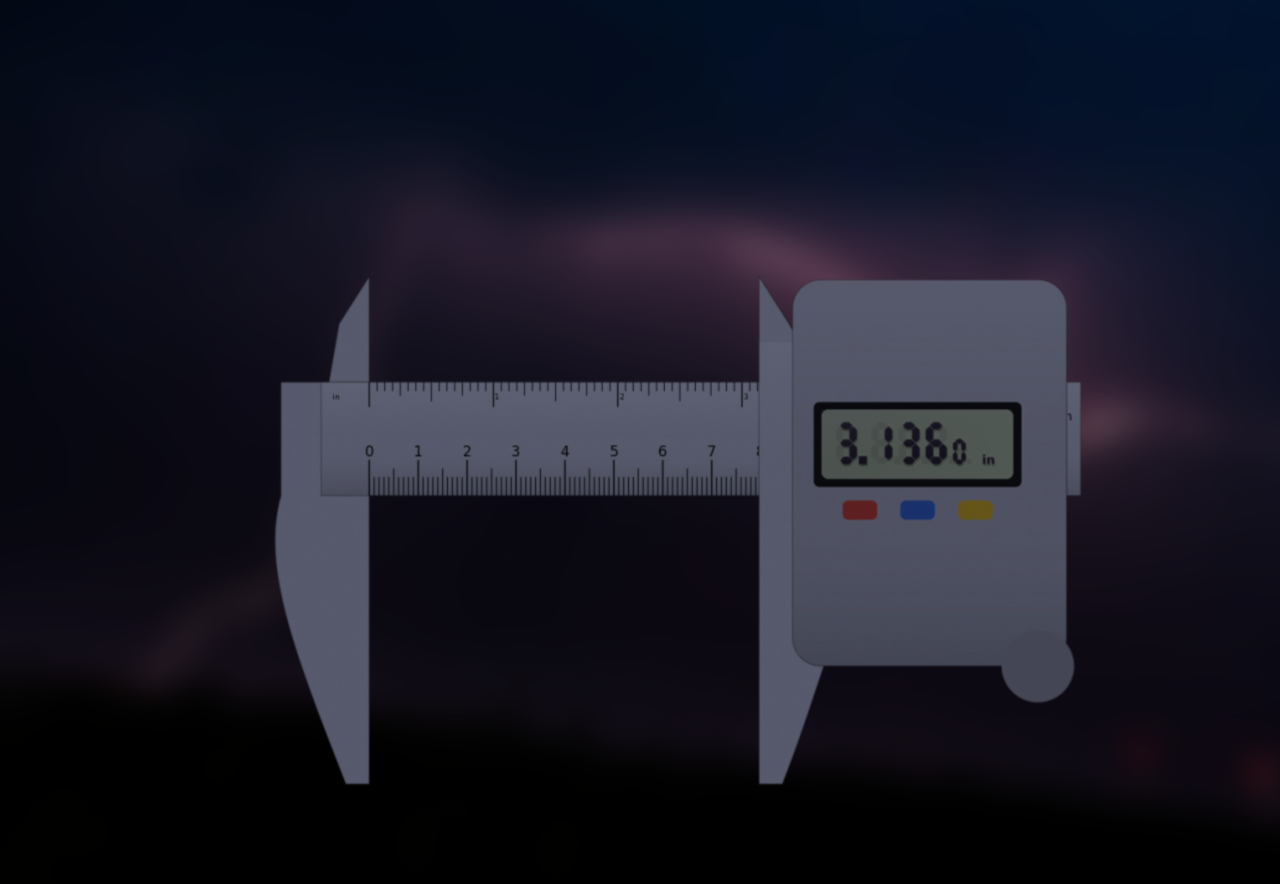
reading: **3.1360** in
